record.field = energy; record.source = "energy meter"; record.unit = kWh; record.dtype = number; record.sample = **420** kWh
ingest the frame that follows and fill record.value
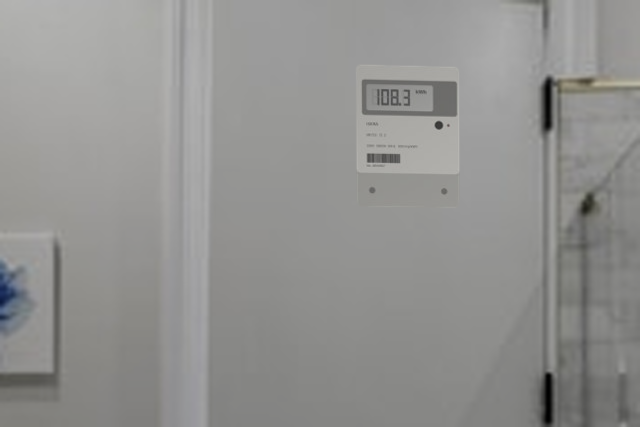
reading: **108.3** kWh
